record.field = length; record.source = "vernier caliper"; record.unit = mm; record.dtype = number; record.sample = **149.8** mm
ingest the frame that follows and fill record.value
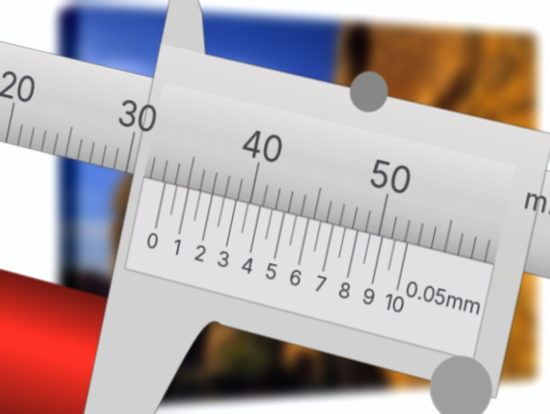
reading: **33.2** mm
